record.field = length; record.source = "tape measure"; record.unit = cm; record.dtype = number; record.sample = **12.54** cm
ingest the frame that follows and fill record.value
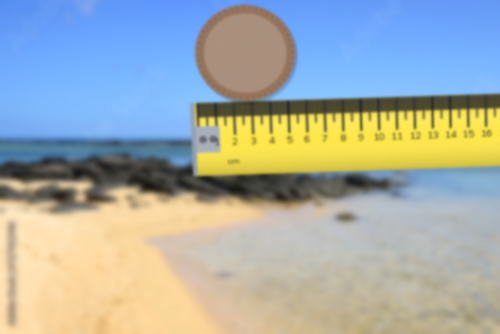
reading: **5.5** cm
